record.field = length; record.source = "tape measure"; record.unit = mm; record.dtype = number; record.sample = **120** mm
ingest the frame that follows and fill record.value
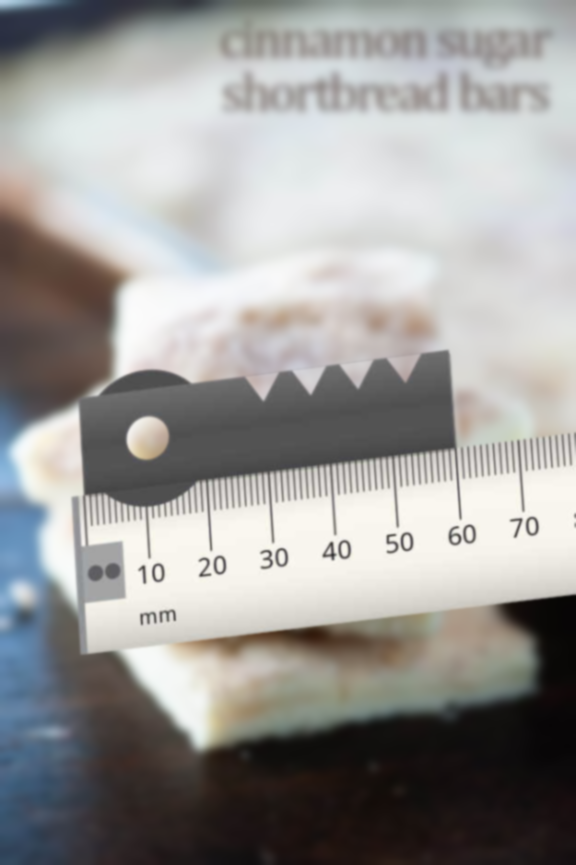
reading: **60** mm
